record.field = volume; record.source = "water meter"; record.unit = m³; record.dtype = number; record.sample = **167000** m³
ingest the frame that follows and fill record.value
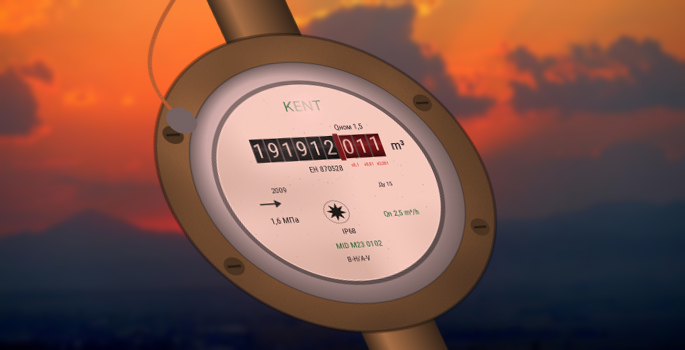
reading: **191912.011** m³
